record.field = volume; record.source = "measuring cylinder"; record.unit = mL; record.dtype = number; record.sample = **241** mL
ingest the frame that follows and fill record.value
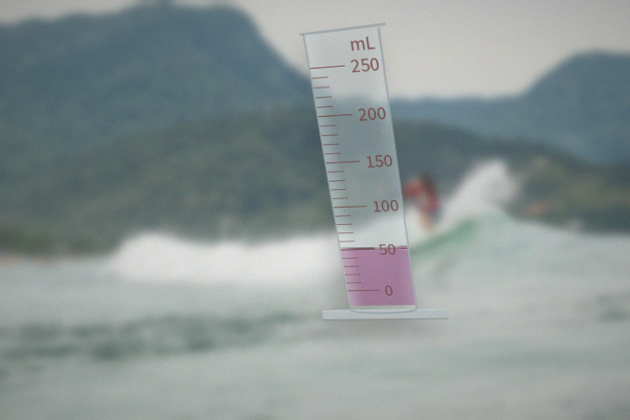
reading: **50** mL
